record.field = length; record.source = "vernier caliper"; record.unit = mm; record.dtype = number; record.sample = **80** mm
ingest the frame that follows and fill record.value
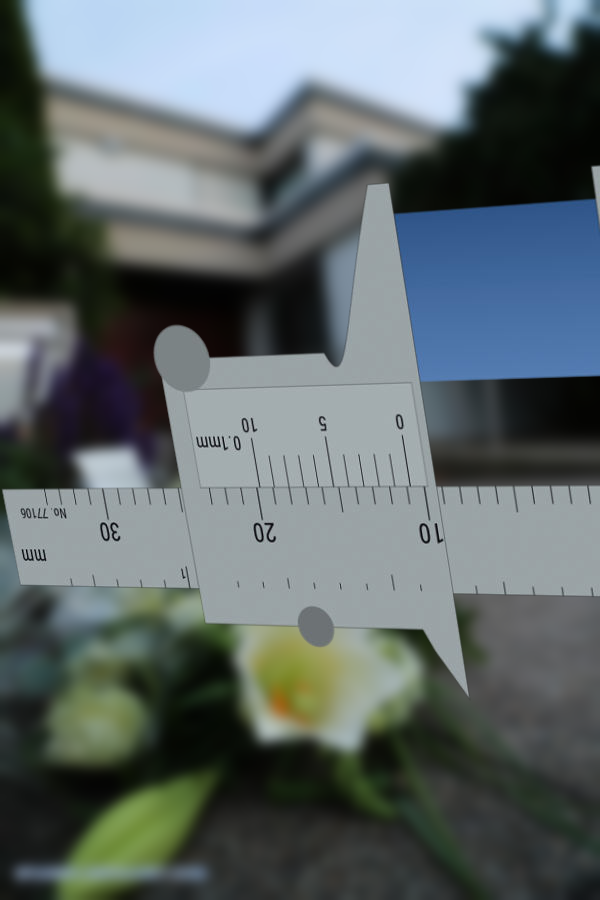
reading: **10.8** mm
